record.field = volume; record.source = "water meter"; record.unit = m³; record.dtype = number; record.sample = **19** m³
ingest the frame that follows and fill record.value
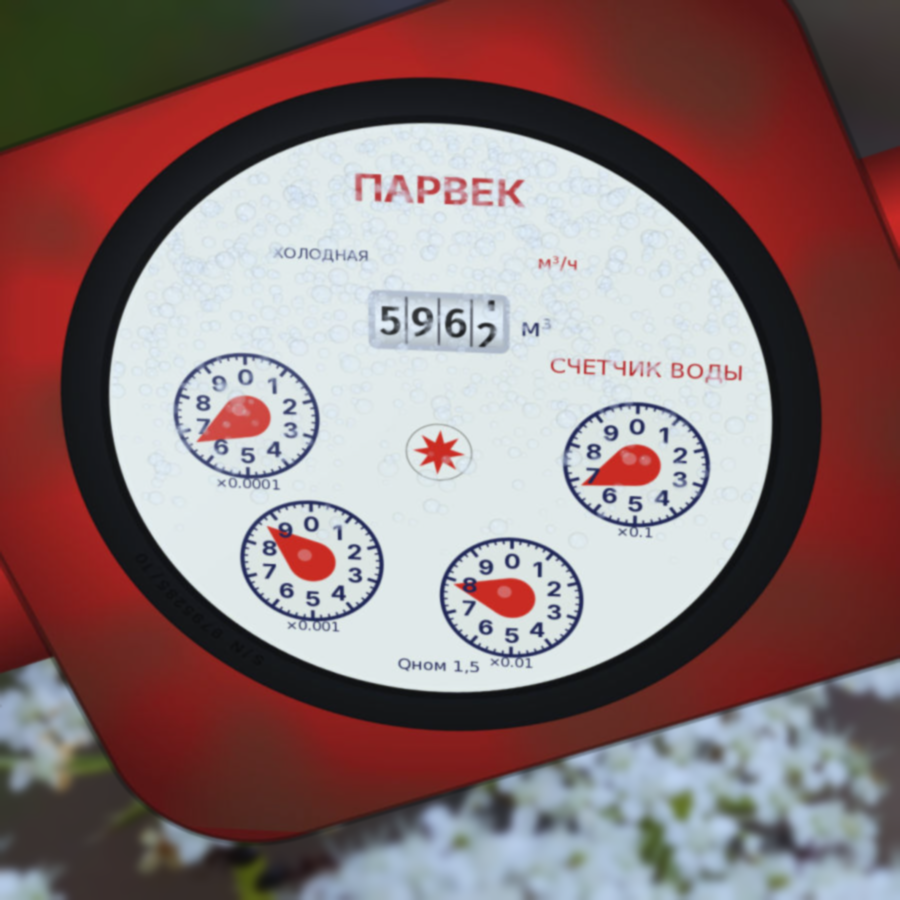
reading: **5961.6786** m³
